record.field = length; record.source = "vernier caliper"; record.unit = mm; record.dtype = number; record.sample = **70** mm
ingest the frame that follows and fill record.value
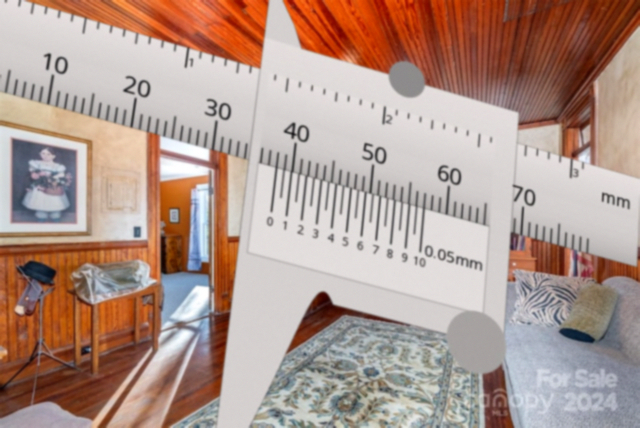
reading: **38.0** mm
